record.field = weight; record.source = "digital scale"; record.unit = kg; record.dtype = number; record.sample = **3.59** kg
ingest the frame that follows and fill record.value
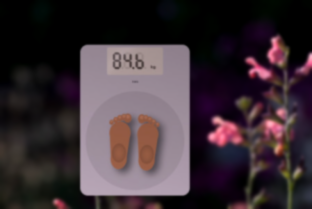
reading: **84.6** kg
